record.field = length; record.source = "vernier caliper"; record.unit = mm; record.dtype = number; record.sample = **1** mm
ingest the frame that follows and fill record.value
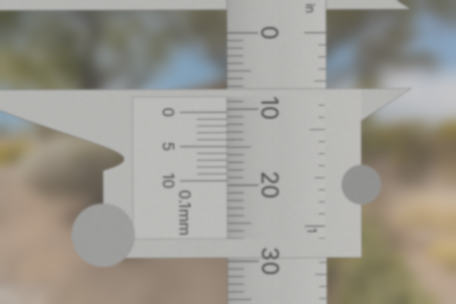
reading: **10.4** mm
